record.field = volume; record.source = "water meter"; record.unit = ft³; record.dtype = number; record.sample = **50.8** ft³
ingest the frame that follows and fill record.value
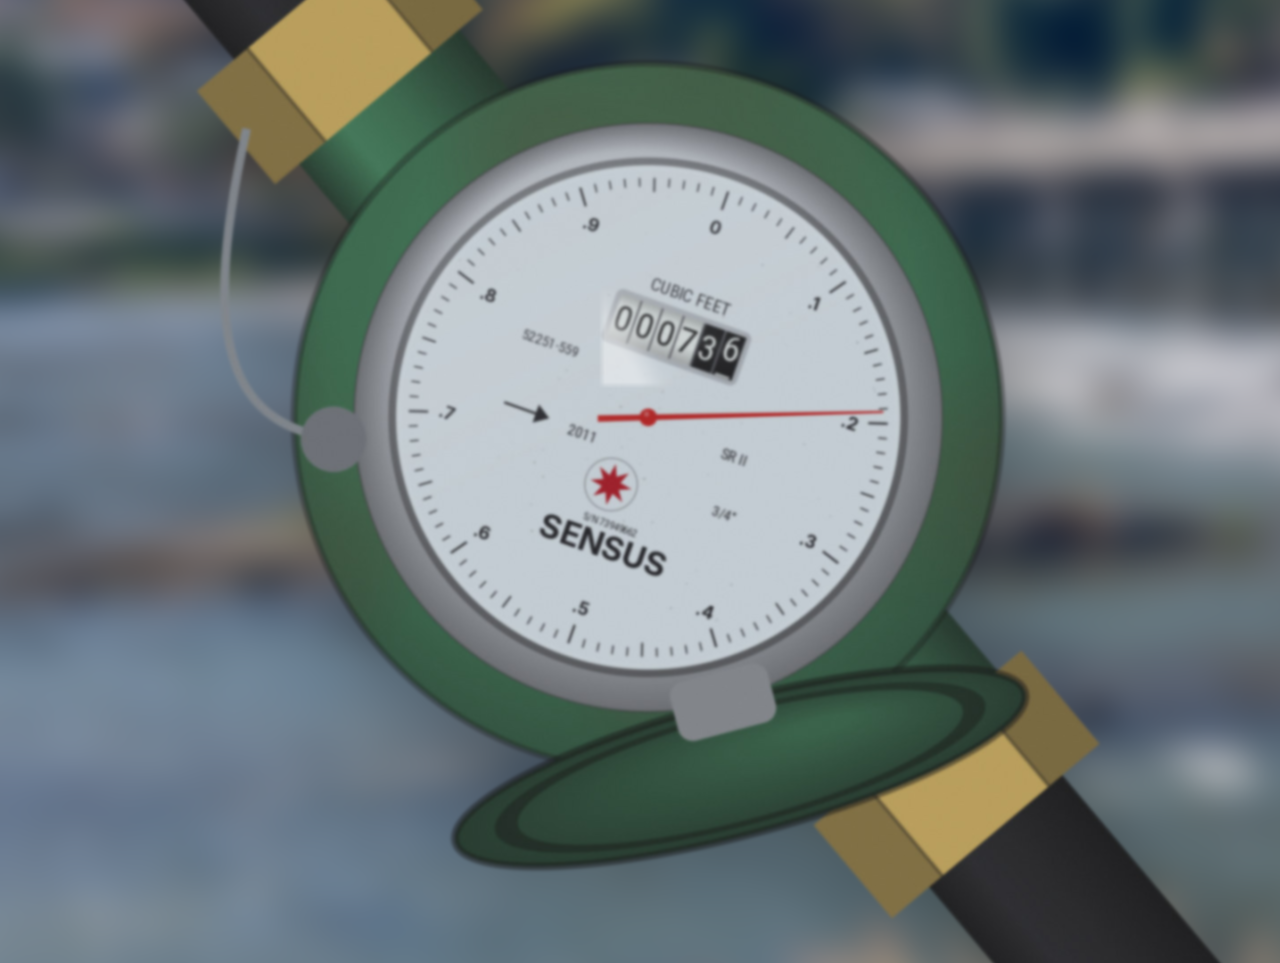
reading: **736.19** ft³
